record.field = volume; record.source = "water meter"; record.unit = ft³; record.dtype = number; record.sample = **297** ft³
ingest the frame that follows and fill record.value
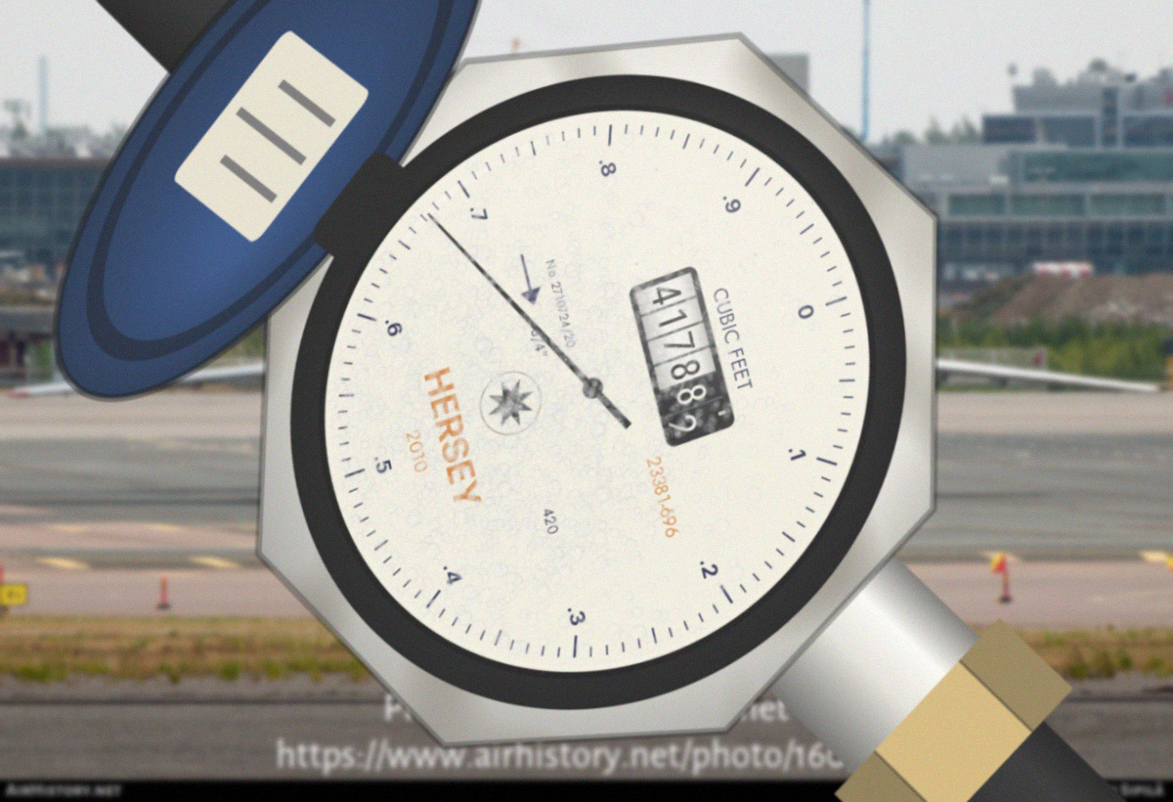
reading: **417881.67** ft³
